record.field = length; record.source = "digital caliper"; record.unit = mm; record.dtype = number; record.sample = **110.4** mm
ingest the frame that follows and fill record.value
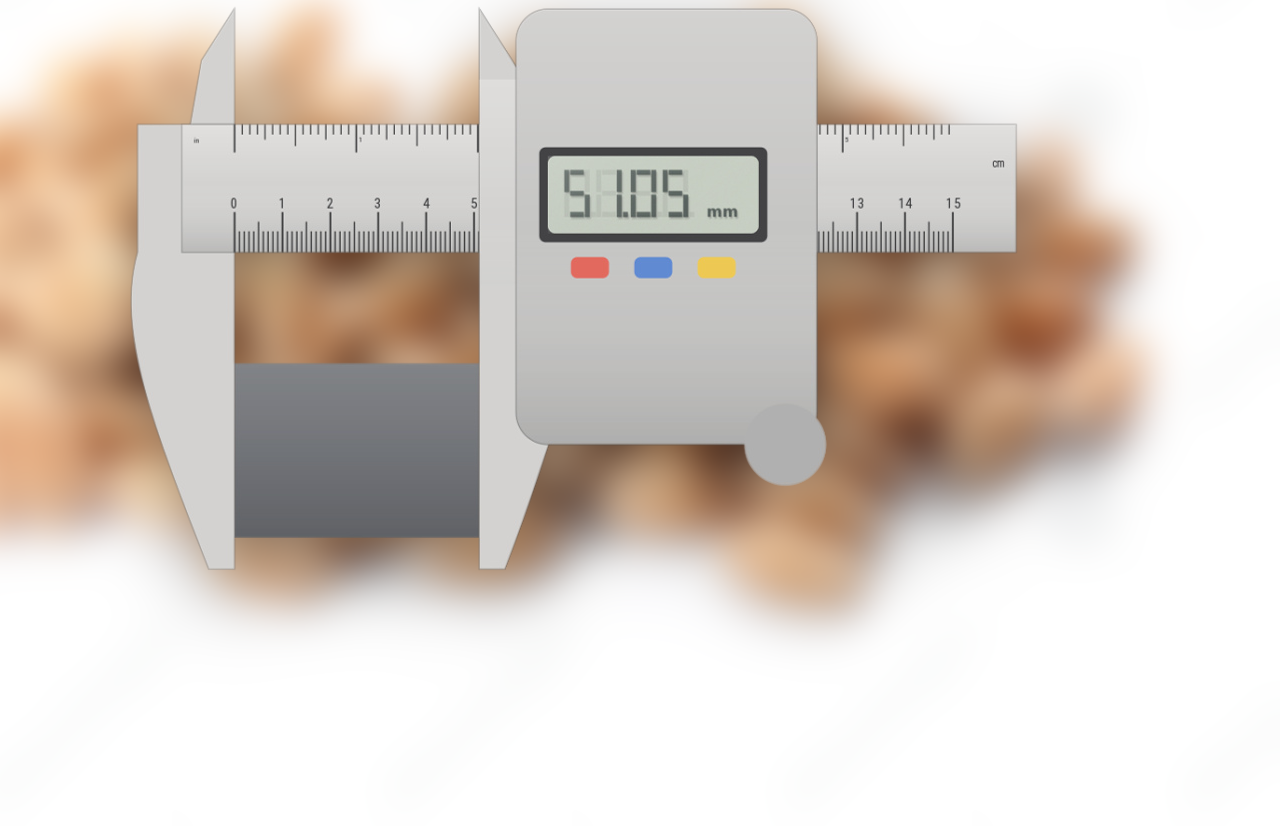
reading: **51.05** mm
